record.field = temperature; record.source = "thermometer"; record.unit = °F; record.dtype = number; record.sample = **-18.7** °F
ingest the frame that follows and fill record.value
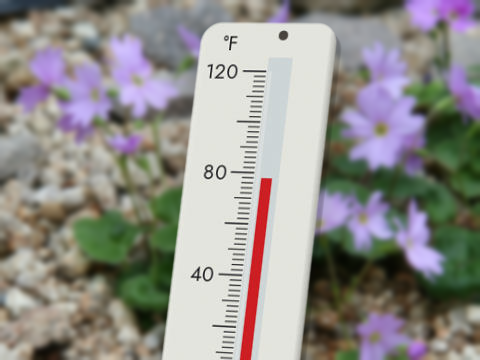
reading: **78** °F
